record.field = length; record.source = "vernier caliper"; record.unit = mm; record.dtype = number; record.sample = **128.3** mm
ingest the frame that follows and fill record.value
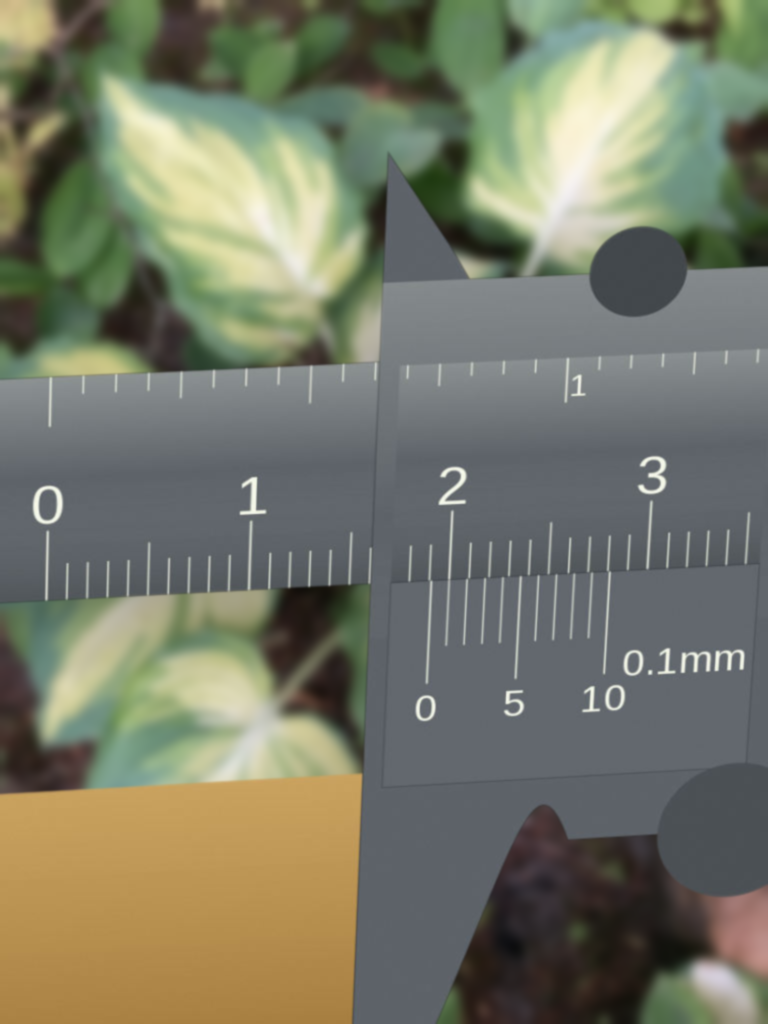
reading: **19.1** mm
